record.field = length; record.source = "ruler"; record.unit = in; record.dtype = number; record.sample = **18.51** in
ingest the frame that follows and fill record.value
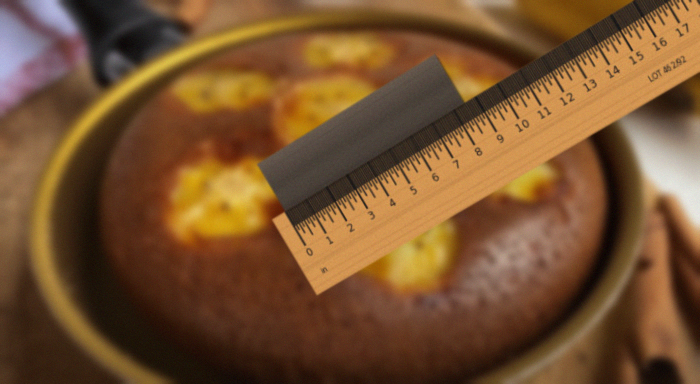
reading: **8.5** in
